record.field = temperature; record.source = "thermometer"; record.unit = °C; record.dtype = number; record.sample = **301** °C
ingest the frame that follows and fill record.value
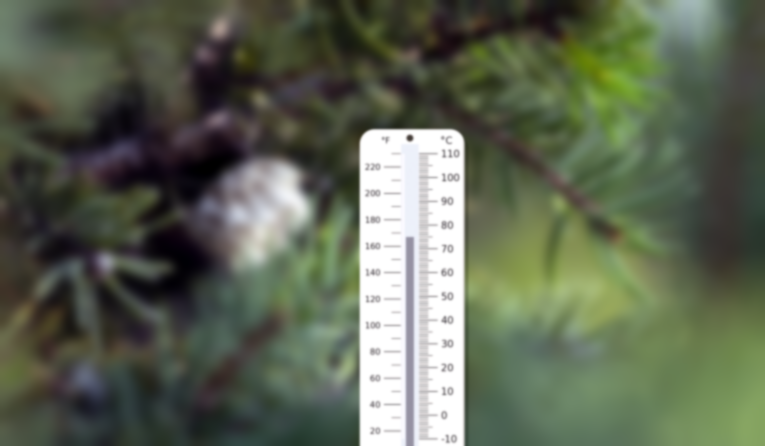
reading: **75** °C
